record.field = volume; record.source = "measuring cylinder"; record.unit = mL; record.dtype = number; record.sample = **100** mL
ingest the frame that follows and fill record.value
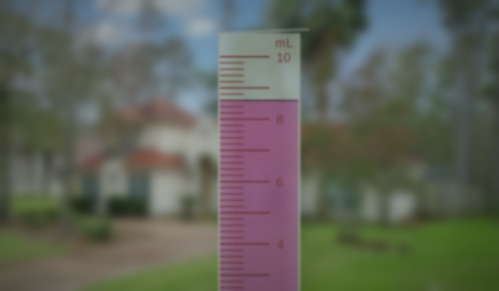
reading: **8.6** mL
